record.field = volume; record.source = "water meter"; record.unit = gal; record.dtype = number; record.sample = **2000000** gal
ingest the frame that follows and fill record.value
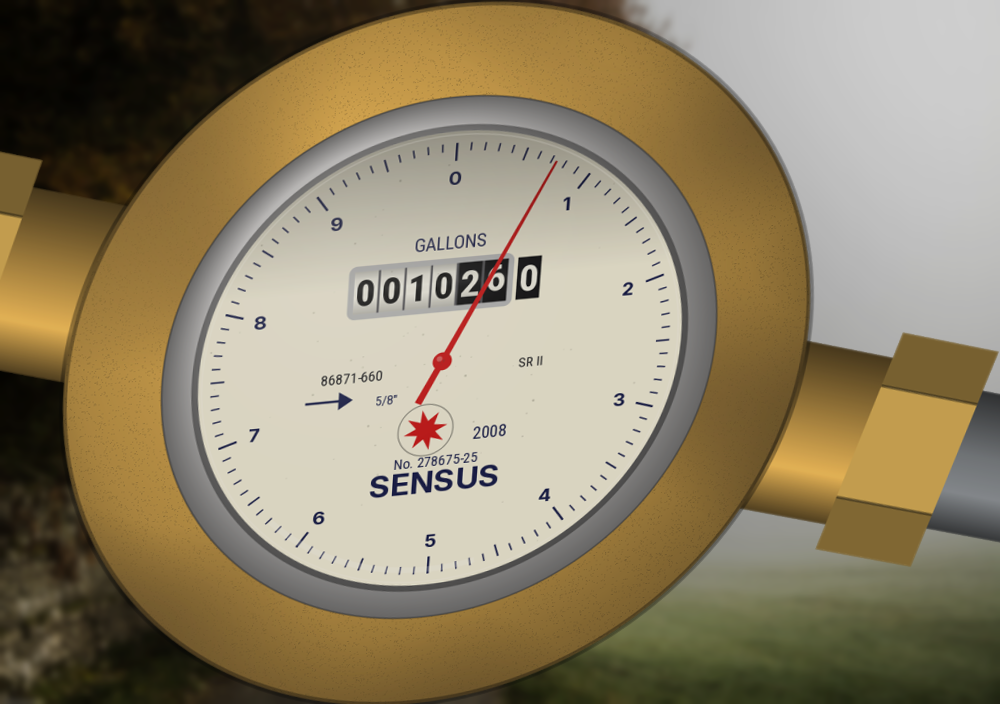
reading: **10260.7** gal
